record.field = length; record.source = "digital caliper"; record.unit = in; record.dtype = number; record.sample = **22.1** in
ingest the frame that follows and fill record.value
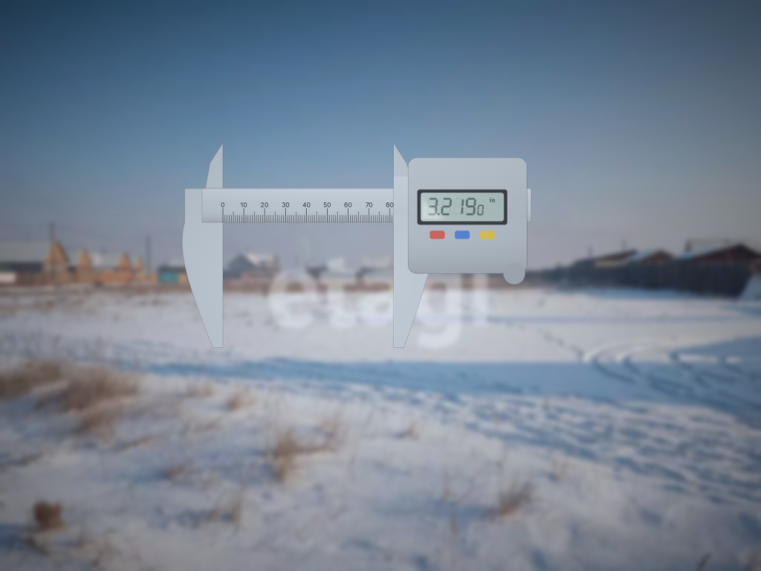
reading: **3.2190** in
